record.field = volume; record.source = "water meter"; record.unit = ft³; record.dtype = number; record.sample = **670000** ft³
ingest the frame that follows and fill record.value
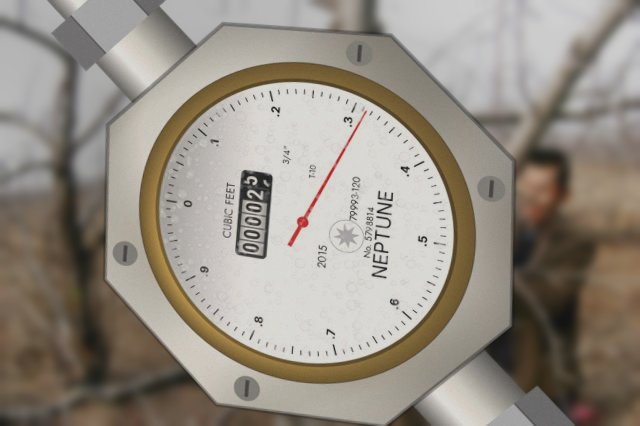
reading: **25.31** ft³
